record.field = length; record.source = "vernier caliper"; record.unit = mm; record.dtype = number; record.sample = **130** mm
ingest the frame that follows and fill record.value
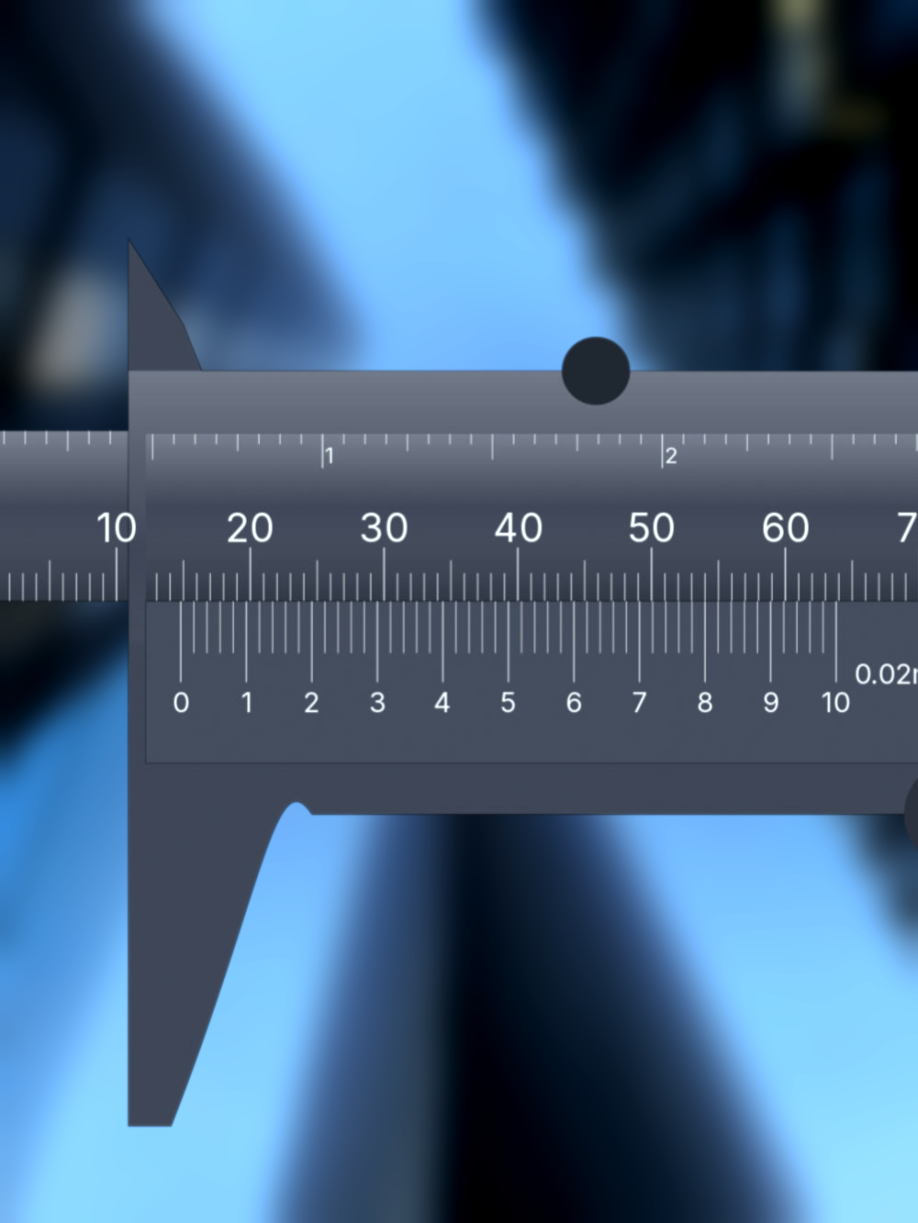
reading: **14.8** mm
